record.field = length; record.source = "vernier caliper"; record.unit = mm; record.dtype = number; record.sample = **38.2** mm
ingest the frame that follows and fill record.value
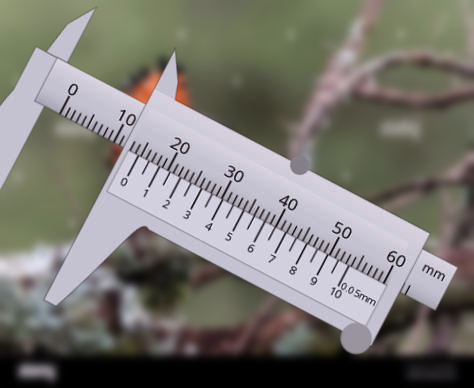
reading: **14.6** mm
